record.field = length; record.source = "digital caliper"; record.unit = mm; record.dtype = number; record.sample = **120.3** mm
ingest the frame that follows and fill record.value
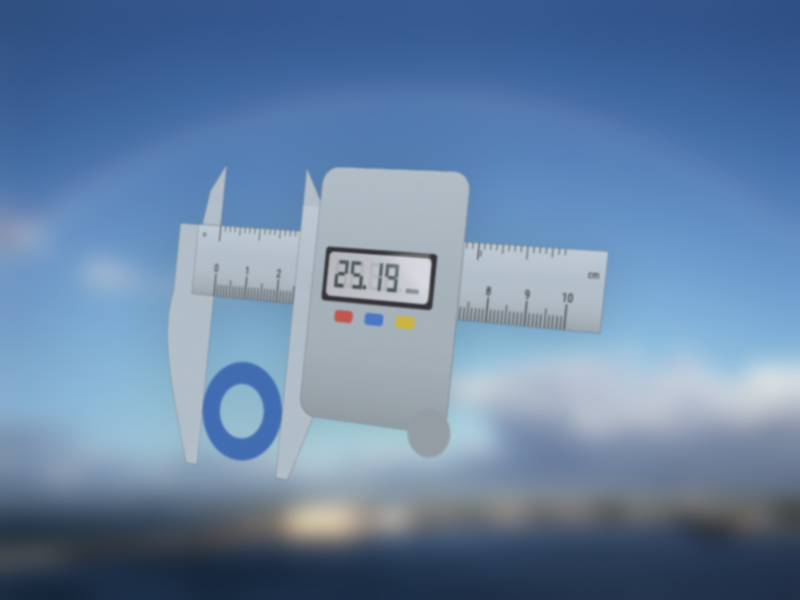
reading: **25.19** mm
